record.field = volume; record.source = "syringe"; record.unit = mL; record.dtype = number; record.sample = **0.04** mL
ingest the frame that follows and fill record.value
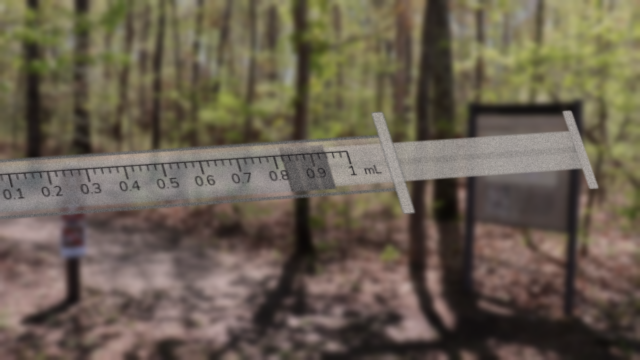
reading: **0.82** mL
